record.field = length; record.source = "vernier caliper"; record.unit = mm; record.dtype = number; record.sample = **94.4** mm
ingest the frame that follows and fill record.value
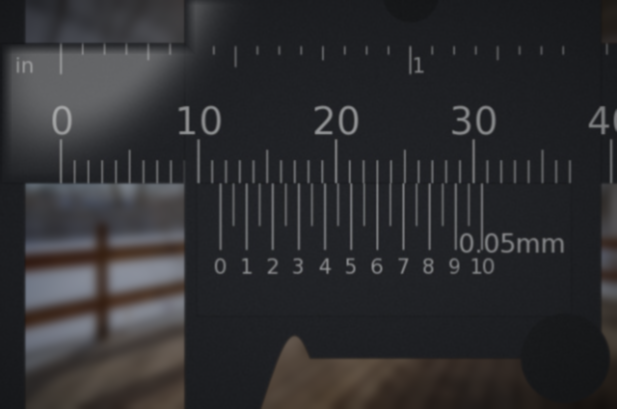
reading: **11.6** mm
